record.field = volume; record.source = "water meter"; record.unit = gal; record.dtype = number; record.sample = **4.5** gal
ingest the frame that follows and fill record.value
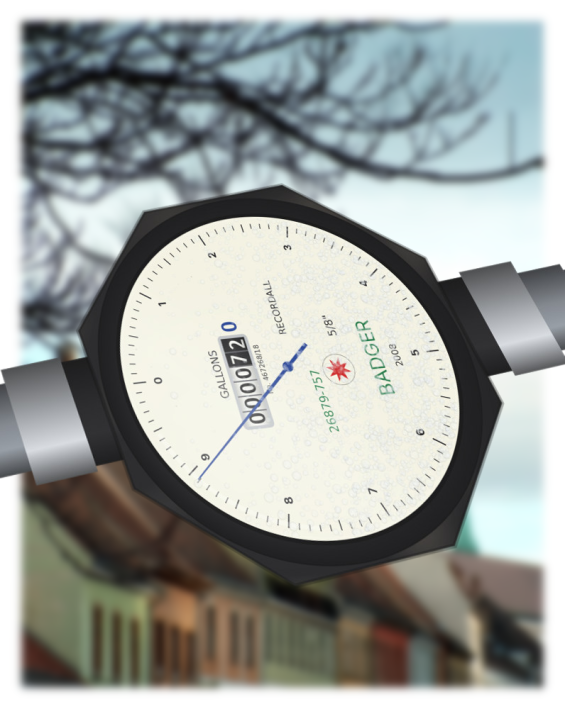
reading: **718.9** gal
